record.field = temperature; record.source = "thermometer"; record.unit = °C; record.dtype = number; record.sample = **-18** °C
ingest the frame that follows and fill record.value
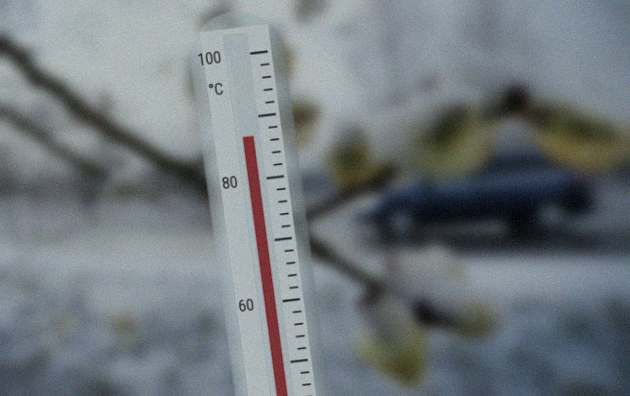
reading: **87** °C
